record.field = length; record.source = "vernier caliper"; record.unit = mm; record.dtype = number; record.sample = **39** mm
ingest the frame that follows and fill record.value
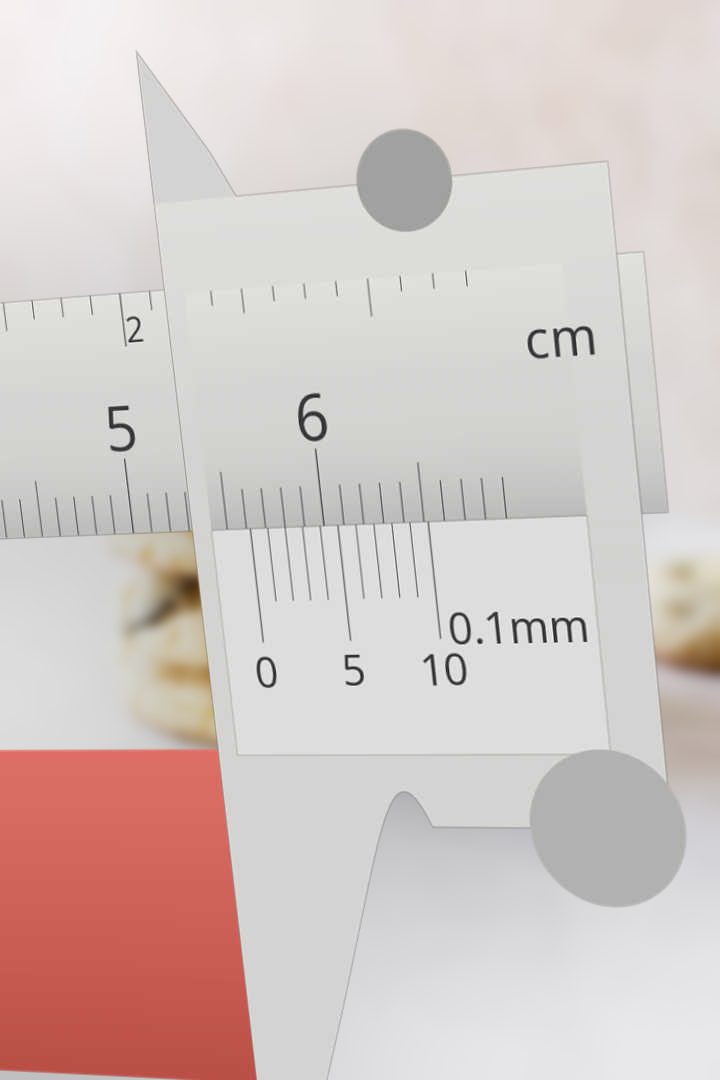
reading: **56.2** mm
